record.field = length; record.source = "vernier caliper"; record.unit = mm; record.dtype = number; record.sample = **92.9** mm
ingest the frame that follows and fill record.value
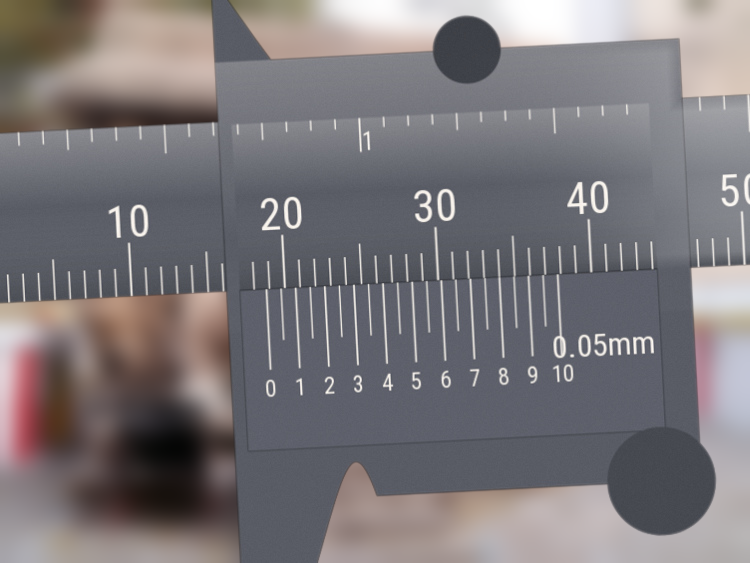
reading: **18.8** mm
